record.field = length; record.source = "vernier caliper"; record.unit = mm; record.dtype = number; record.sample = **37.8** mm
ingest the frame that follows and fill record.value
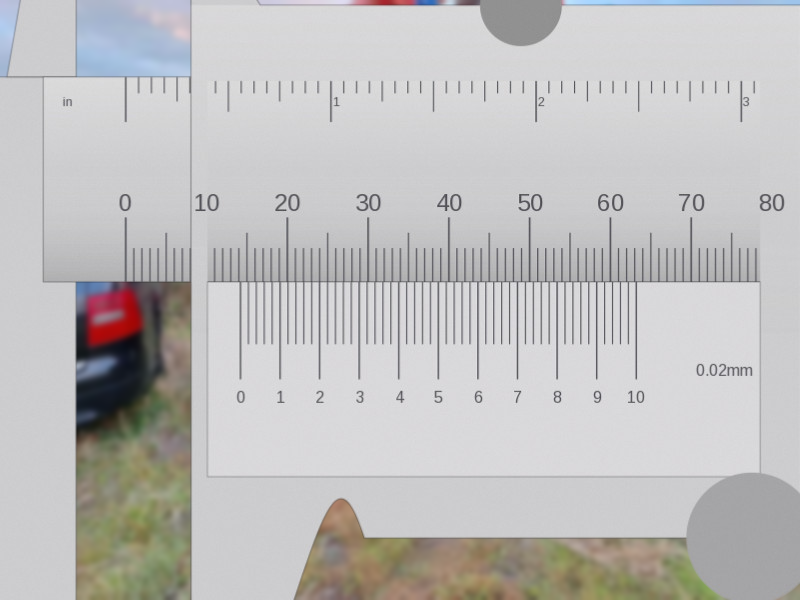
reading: **14.2** mm
